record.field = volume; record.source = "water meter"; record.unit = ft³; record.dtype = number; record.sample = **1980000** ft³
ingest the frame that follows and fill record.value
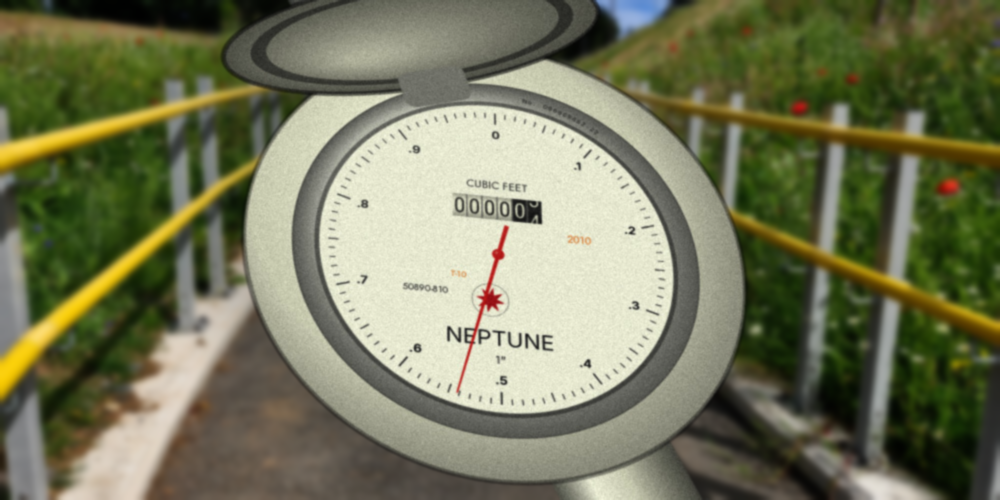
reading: **3.54** ft³
